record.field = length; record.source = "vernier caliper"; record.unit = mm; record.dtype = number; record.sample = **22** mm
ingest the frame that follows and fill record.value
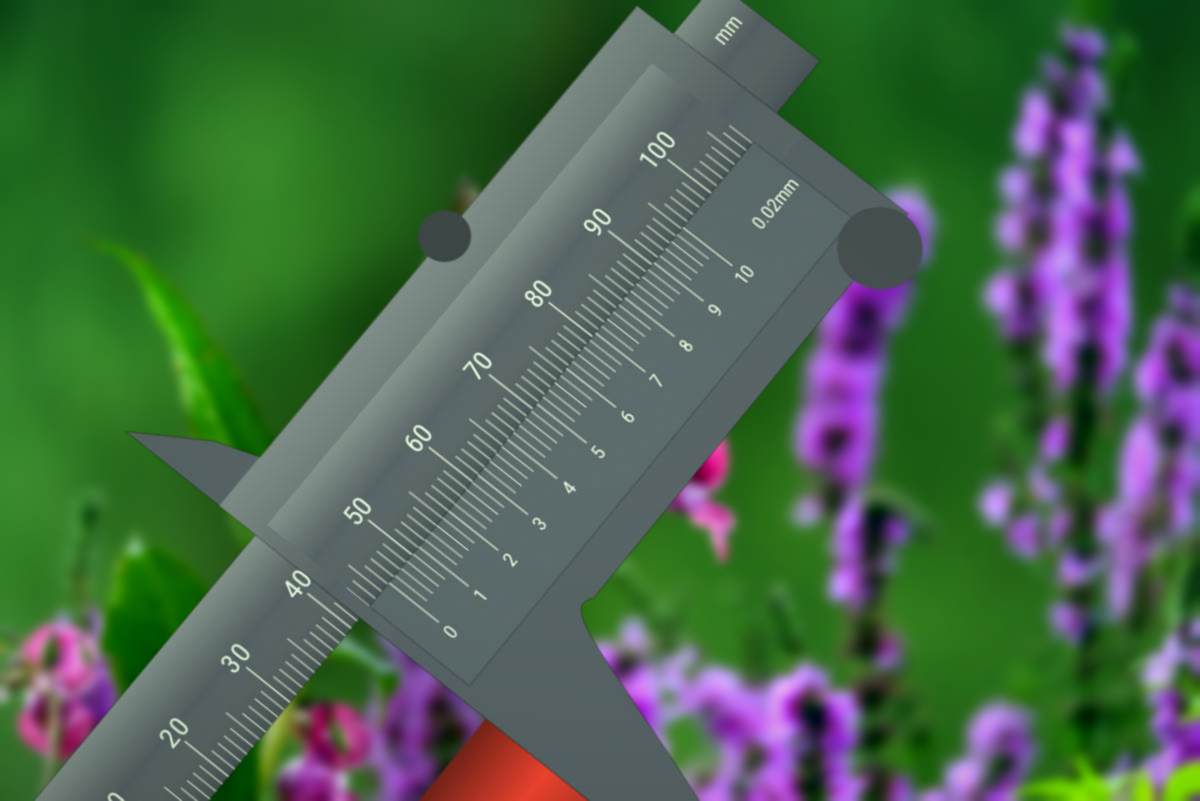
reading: **46.2** mm
